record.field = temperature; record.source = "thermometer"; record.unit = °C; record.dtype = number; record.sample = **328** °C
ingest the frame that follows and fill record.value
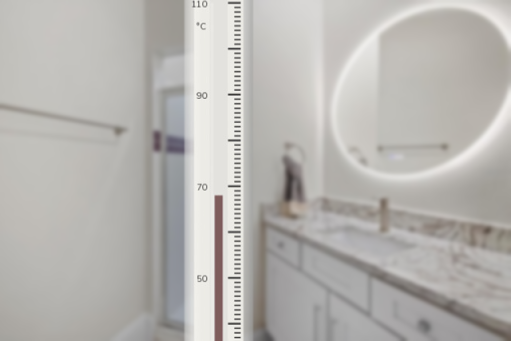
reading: **68** °C
